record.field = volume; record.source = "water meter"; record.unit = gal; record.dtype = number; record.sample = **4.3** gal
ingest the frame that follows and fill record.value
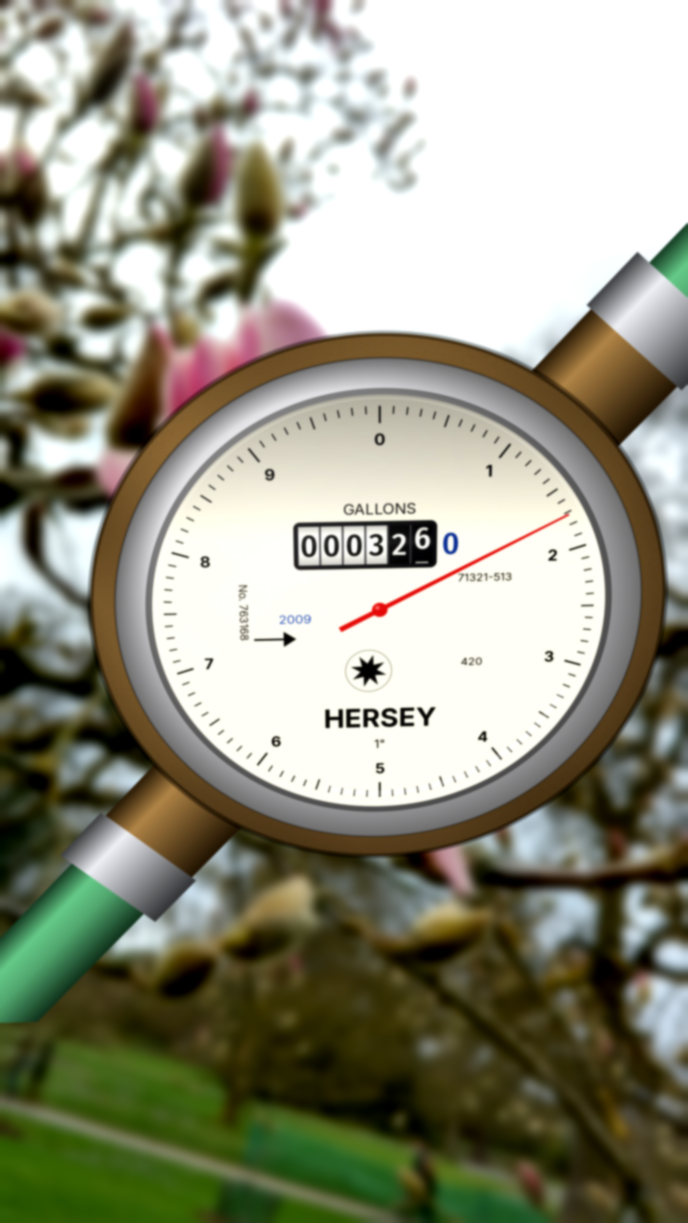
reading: **3261.7** gal
